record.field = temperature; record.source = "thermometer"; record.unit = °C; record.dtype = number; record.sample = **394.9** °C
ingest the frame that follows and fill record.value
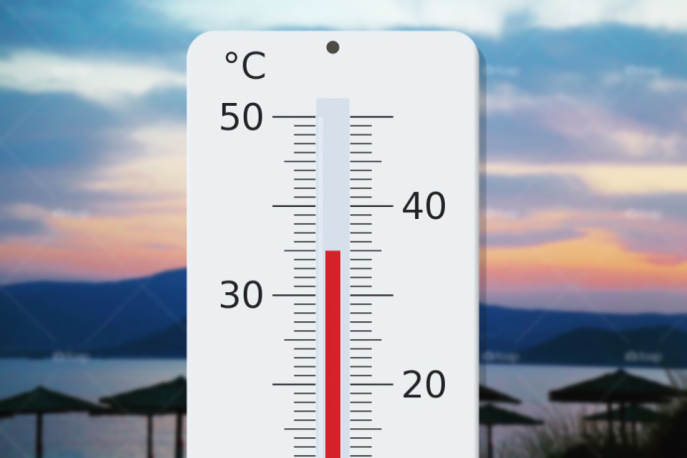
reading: **35** °C
